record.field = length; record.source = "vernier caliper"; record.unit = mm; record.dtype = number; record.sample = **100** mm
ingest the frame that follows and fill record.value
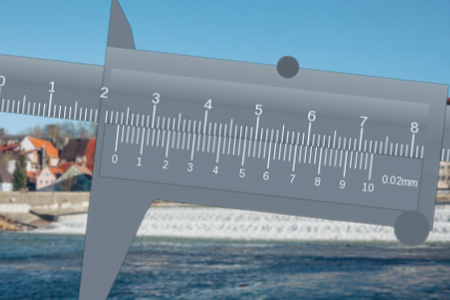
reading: **23.5** mm
